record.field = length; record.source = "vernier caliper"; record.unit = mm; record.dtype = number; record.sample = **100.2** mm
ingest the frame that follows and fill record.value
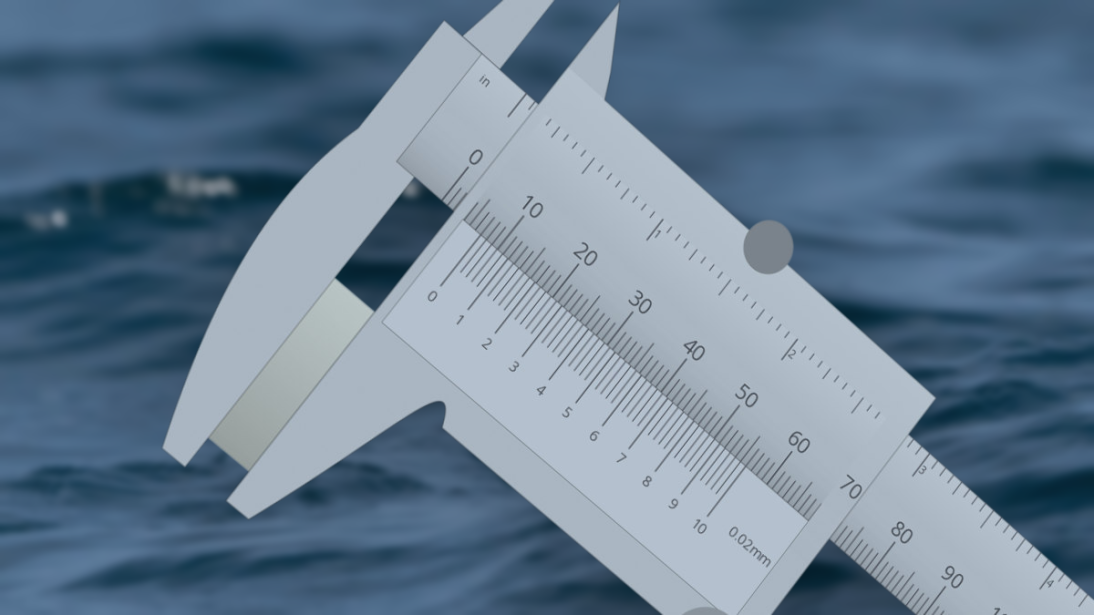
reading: **7.0** mm
